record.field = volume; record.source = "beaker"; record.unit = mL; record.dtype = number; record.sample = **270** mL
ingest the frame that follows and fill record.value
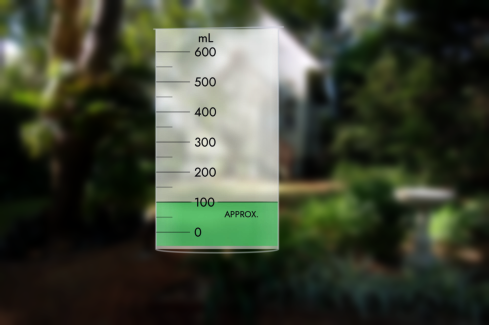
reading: **100** mL
